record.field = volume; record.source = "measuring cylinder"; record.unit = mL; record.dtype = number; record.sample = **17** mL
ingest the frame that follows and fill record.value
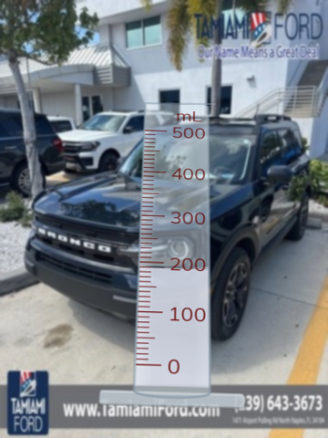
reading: **190** mL
